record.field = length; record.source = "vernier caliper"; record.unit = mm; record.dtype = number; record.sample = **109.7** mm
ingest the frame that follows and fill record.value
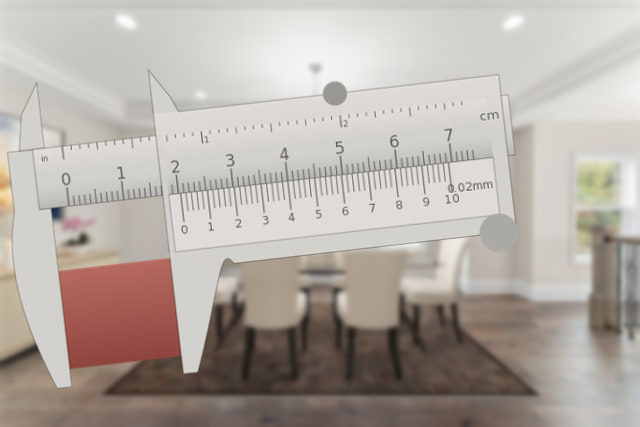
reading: **20.4** mm
